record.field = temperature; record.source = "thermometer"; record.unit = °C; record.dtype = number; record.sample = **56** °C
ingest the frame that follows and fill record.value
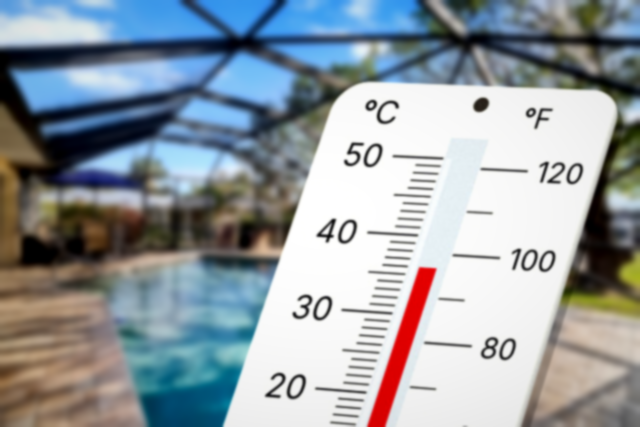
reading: **36** °C
